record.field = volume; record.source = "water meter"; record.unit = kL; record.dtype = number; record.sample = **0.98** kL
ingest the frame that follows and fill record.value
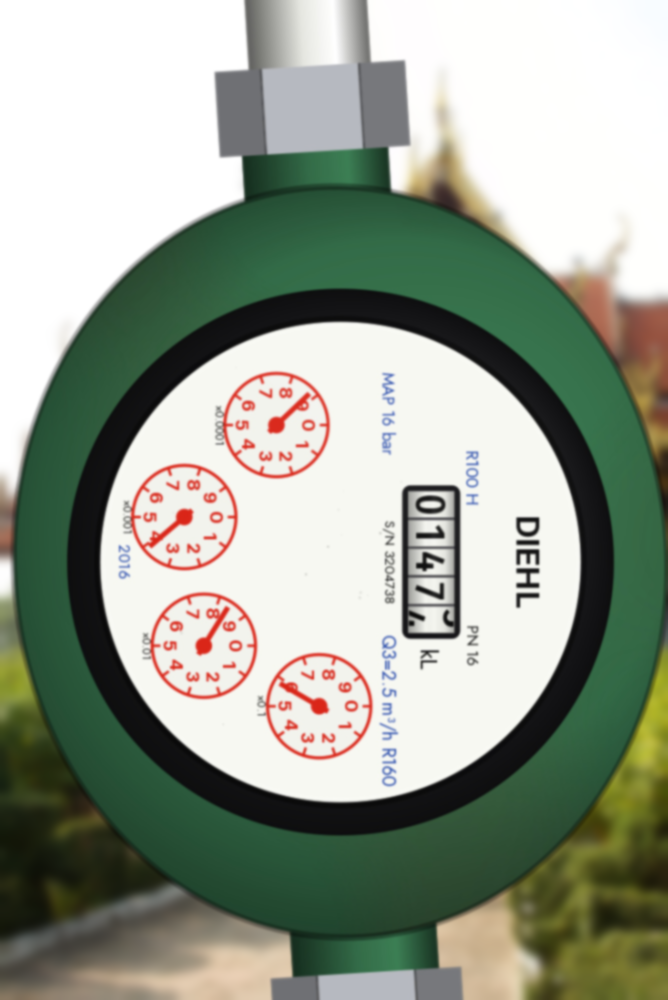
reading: **1473.5838** kL
